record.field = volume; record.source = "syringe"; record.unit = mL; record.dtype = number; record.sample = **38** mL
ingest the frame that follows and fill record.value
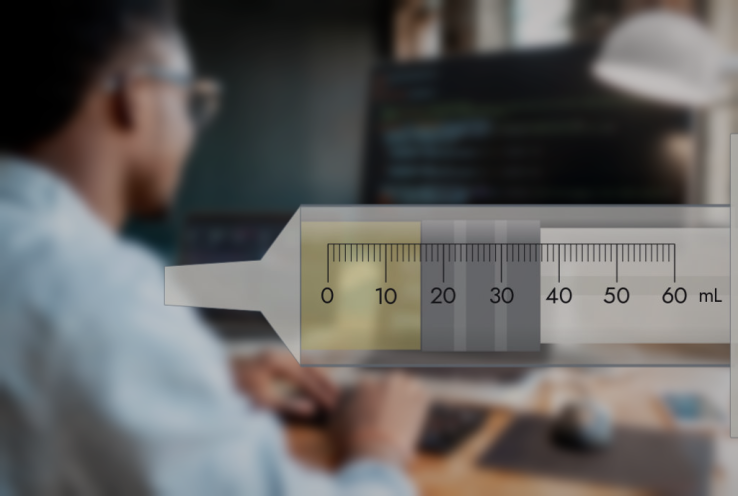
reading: **16** mL
